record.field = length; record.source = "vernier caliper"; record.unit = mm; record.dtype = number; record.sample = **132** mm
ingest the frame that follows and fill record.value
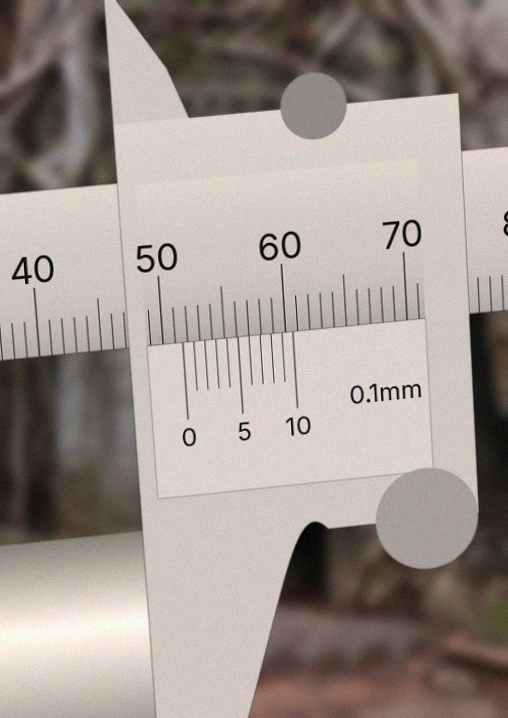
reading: **51.6** mm
